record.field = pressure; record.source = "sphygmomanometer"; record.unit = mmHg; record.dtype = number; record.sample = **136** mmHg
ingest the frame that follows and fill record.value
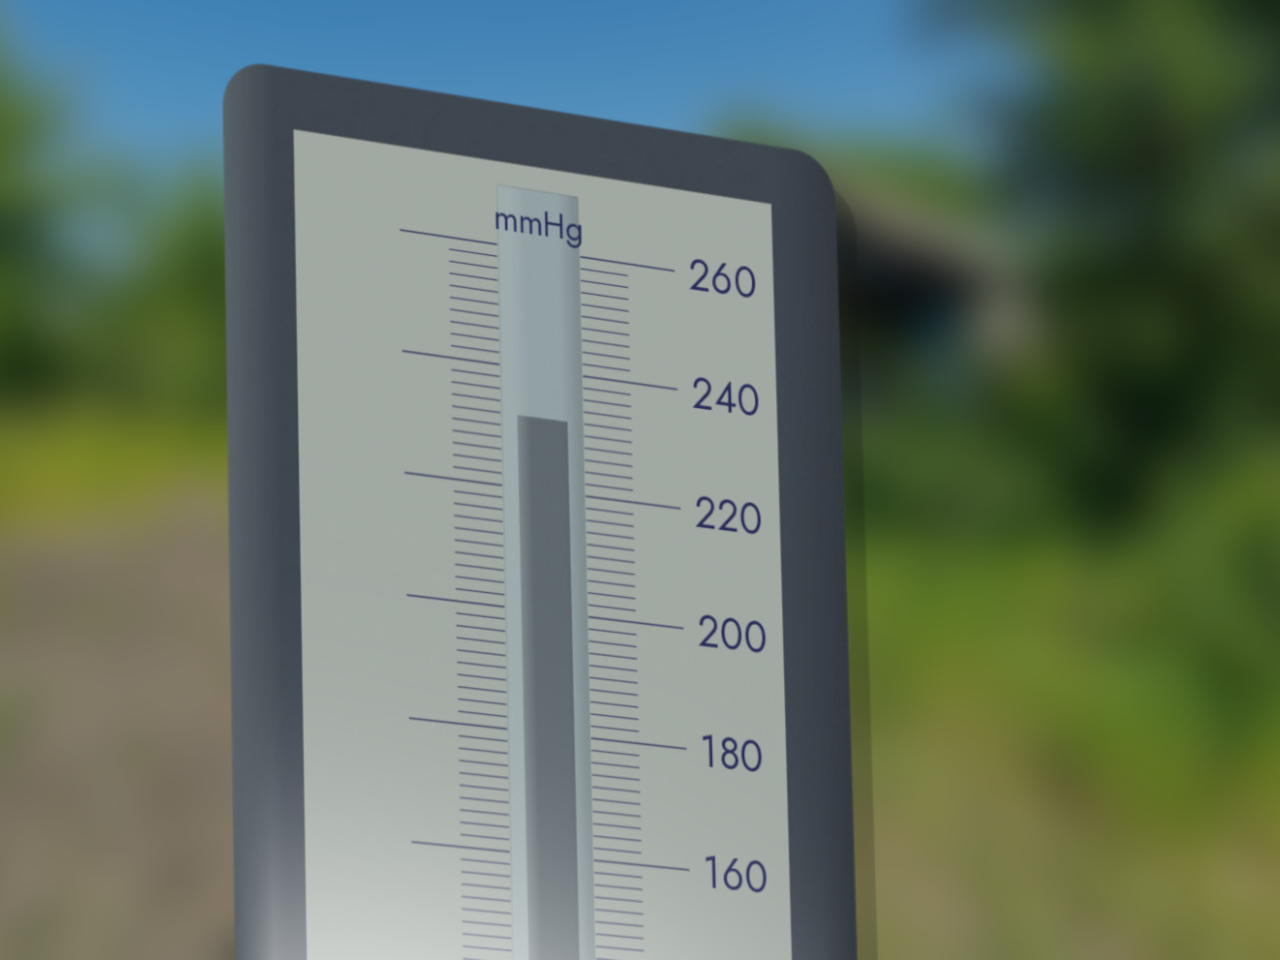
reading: **232** mmHg
